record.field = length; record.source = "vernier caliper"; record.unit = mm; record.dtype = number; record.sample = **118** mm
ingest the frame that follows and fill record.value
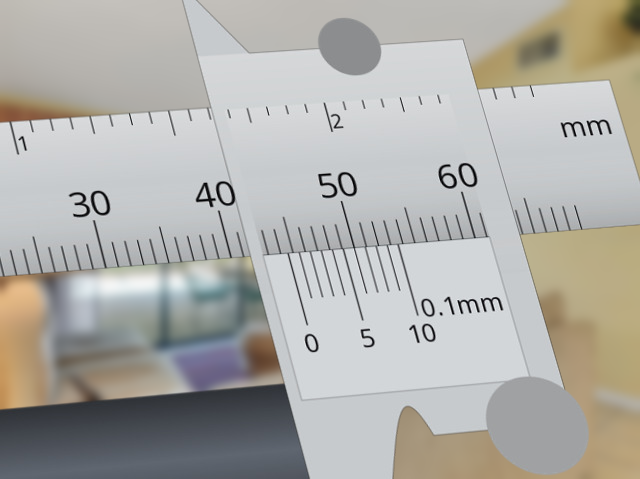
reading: **44.6** mm
